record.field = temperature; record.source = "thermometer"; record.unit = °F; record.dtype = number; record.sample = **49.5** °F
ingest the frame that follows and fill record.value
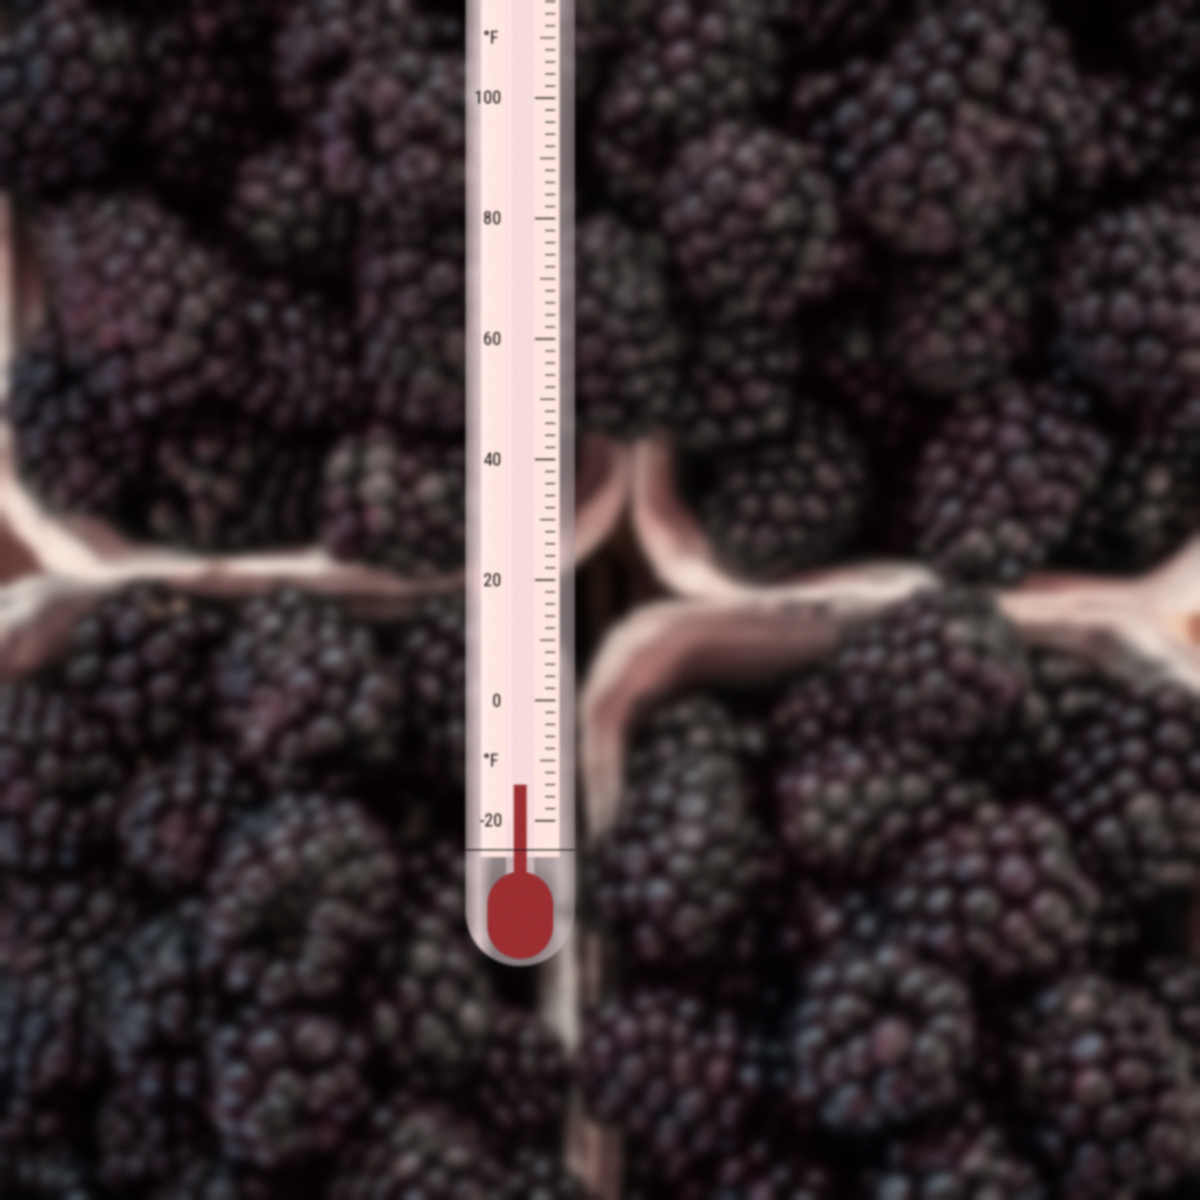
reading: **-14** °F
